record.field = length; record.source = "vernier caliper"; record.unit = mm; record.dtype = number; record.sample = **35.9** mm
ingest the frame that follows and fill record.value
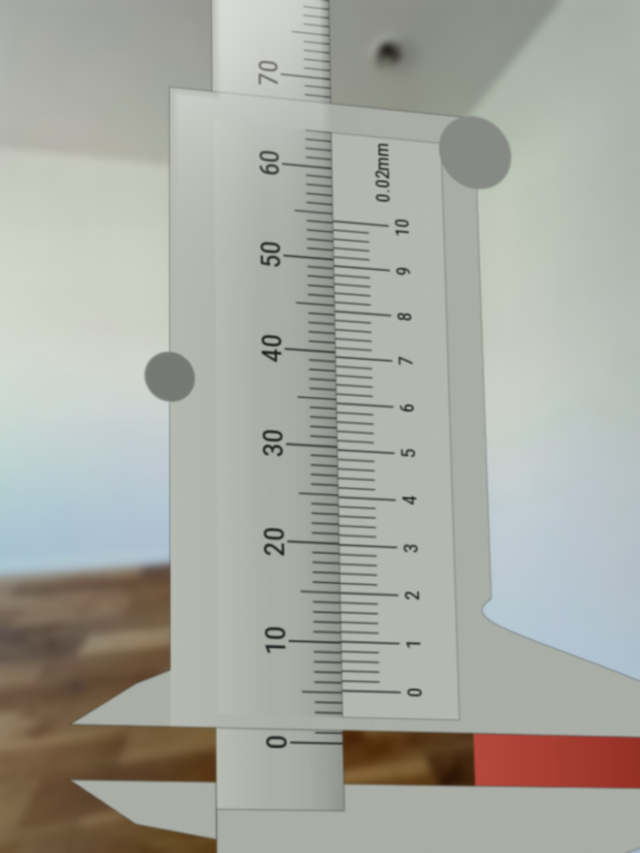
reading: **5.2** mm
